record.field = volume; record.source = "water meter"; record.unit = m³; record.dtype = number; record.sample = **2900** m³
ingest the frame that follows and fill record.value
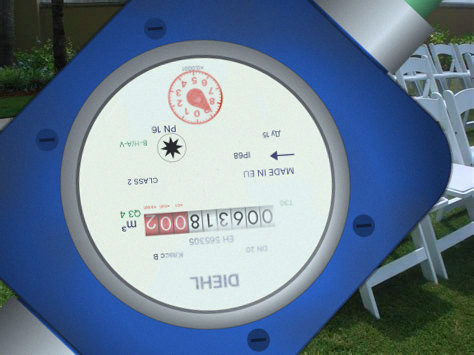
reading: **6318.0018** m³
